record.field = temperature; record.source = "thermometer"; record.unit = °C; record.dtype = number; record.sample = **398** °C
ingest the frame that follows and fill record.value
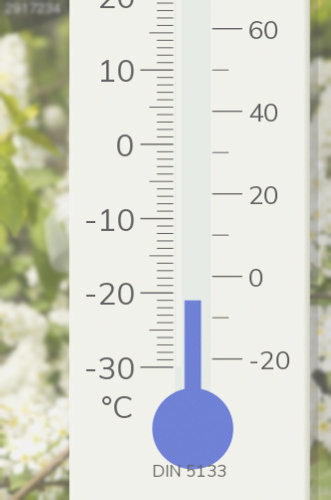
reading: **-21** °C
